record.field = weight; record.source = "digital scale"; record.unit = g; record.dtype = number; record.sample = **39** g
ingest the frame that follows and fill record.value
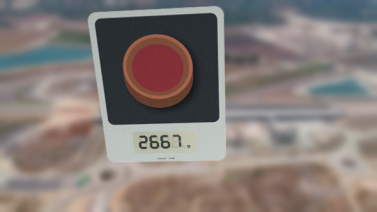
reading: **2667** g
